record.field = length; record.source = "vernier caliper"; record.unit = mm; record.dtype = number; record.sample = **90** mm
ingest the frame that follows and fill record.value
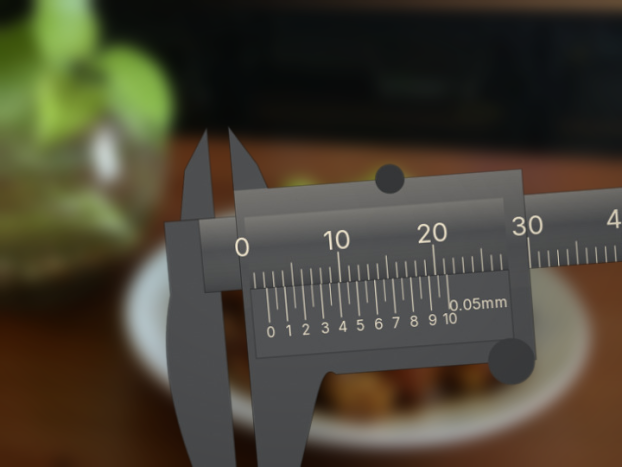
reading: **2.2** mm
